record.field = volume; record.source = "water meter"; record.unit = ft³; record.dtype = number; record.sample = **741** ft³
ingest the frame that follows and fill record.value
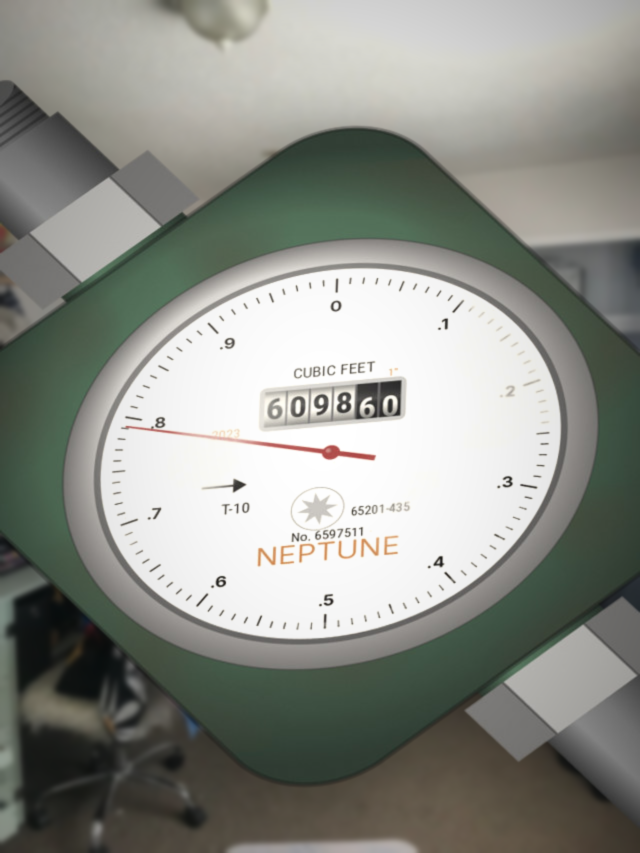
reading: **609859.79** ft³
